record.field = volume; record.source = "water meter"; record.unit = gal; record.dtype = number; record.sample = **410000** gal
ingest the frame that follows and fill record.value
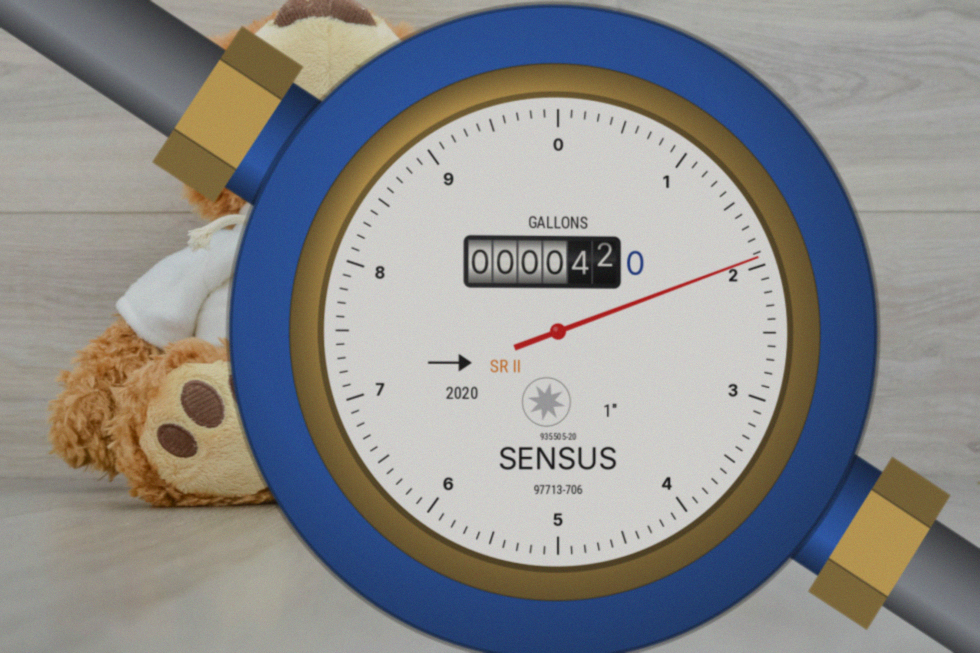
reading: **421.9** gal
